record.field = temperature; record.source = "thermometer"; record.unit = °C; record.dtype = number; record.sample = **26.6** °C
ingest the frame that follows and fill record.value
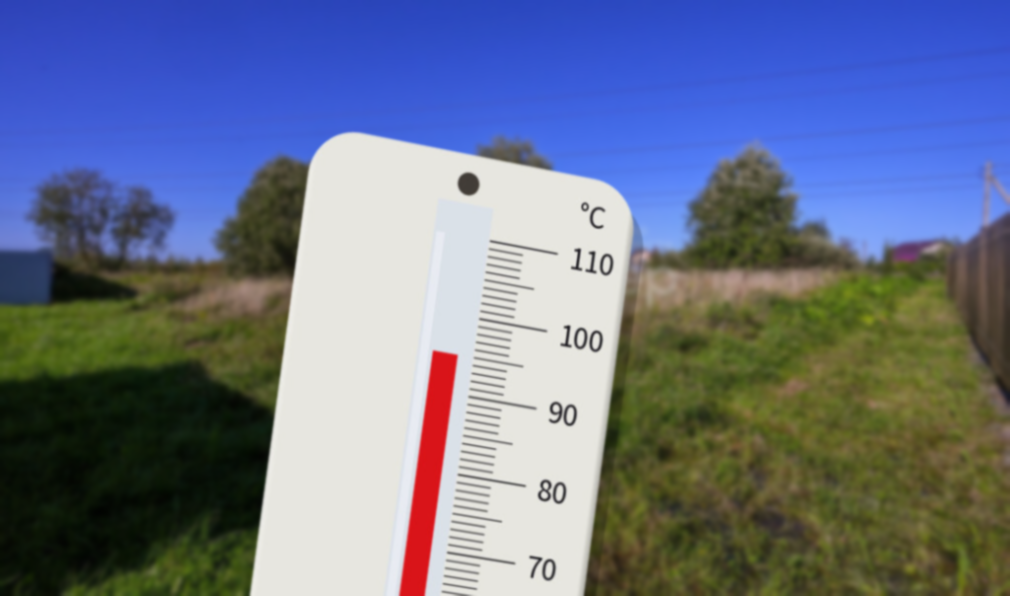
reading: **95** °C
